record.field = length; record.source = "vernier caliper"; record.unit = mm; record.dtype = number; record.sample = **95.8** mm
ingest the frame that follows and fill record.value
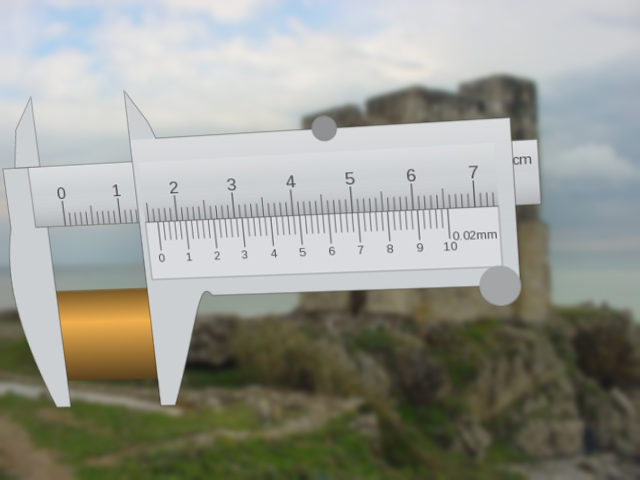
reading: **16.6** mm
